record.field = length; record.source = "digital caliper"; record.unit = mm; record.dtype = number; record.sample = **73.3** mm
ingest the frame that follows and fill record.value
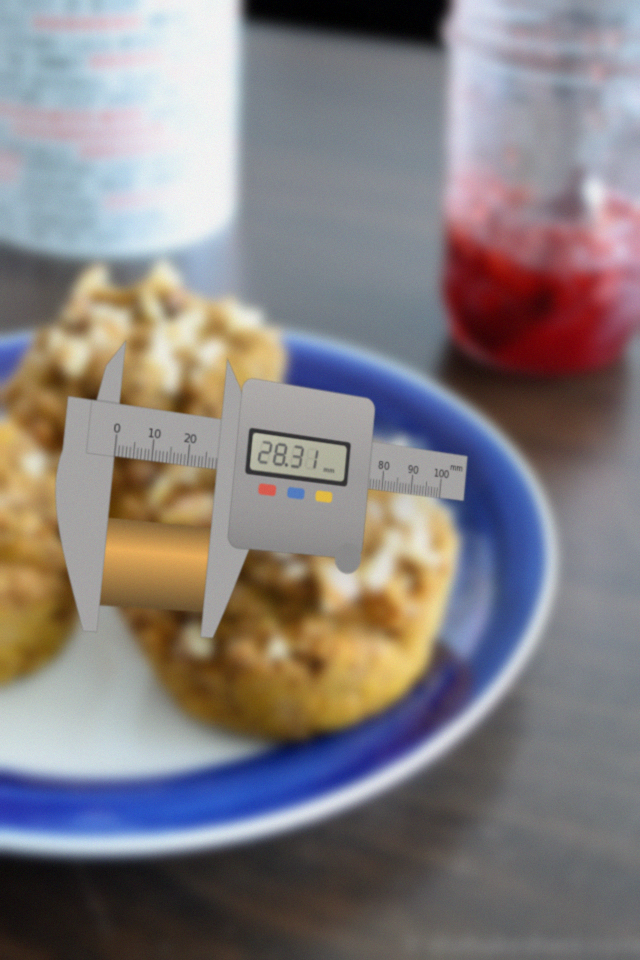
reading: **28.31** mm
